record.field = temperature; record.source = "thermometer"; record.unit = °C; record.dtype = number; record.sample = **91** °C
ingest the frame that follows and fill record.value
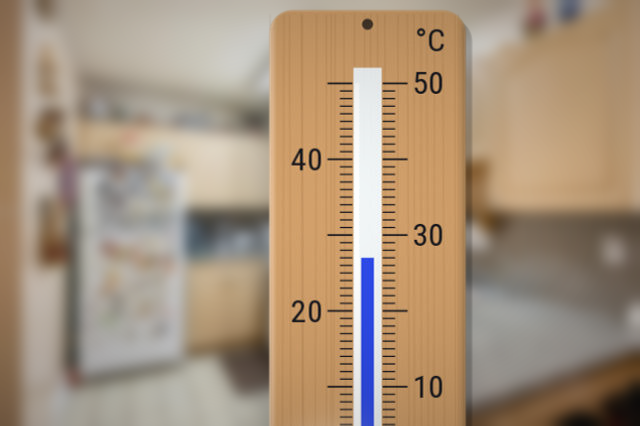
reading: **27** °C
